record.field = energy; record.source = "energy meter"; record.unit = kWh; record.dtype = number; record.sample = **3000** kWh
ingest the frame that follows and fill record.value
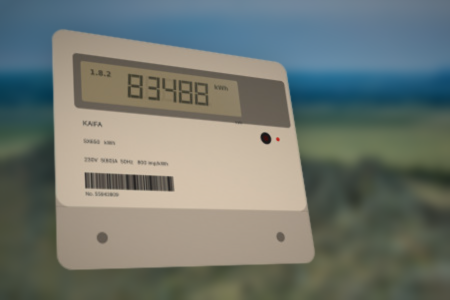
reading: **83488** kWh
